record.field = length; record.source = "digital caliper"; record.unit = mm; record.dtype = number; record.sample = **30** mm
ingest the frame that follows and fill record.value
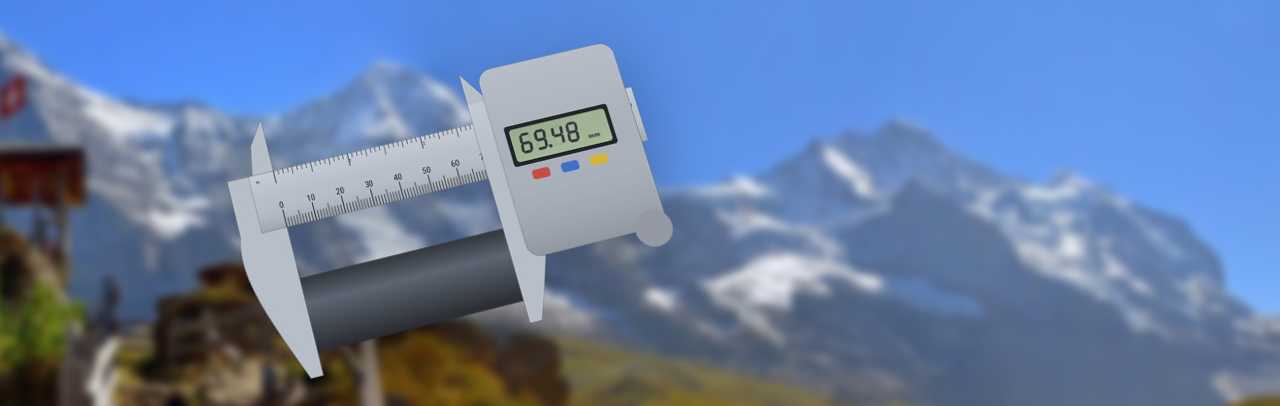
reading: **69.48** mm
